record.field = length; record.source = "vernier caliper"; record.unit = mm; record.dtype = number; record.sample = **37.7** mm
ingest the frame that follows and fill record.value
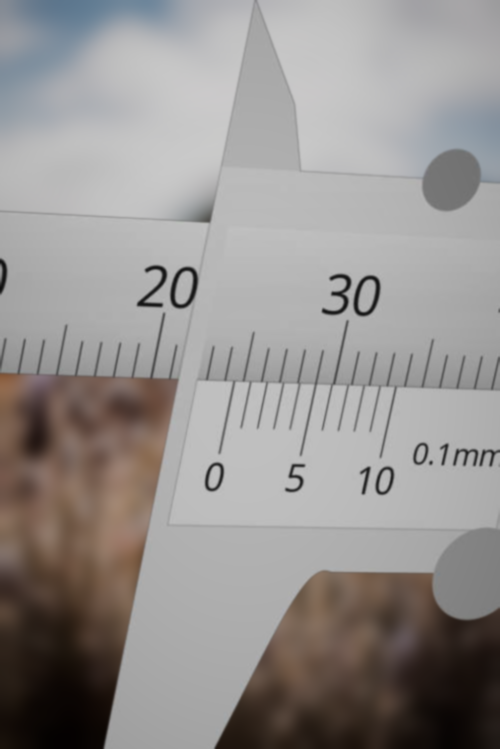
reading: **24.5** mm
